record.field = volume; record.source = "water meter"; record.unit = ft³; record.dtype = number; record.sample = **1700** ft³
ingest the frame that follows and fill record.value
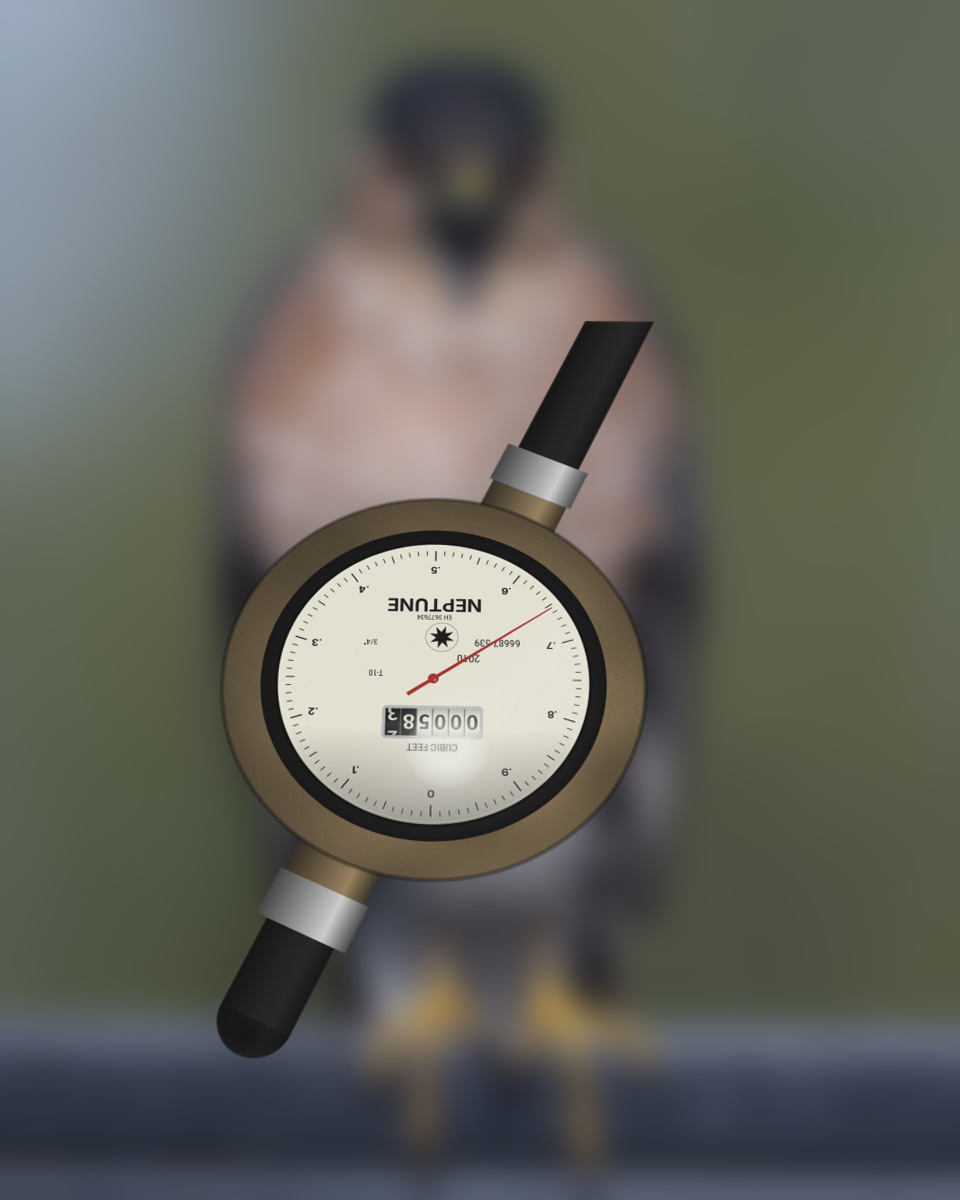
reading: **582.65** ft³
